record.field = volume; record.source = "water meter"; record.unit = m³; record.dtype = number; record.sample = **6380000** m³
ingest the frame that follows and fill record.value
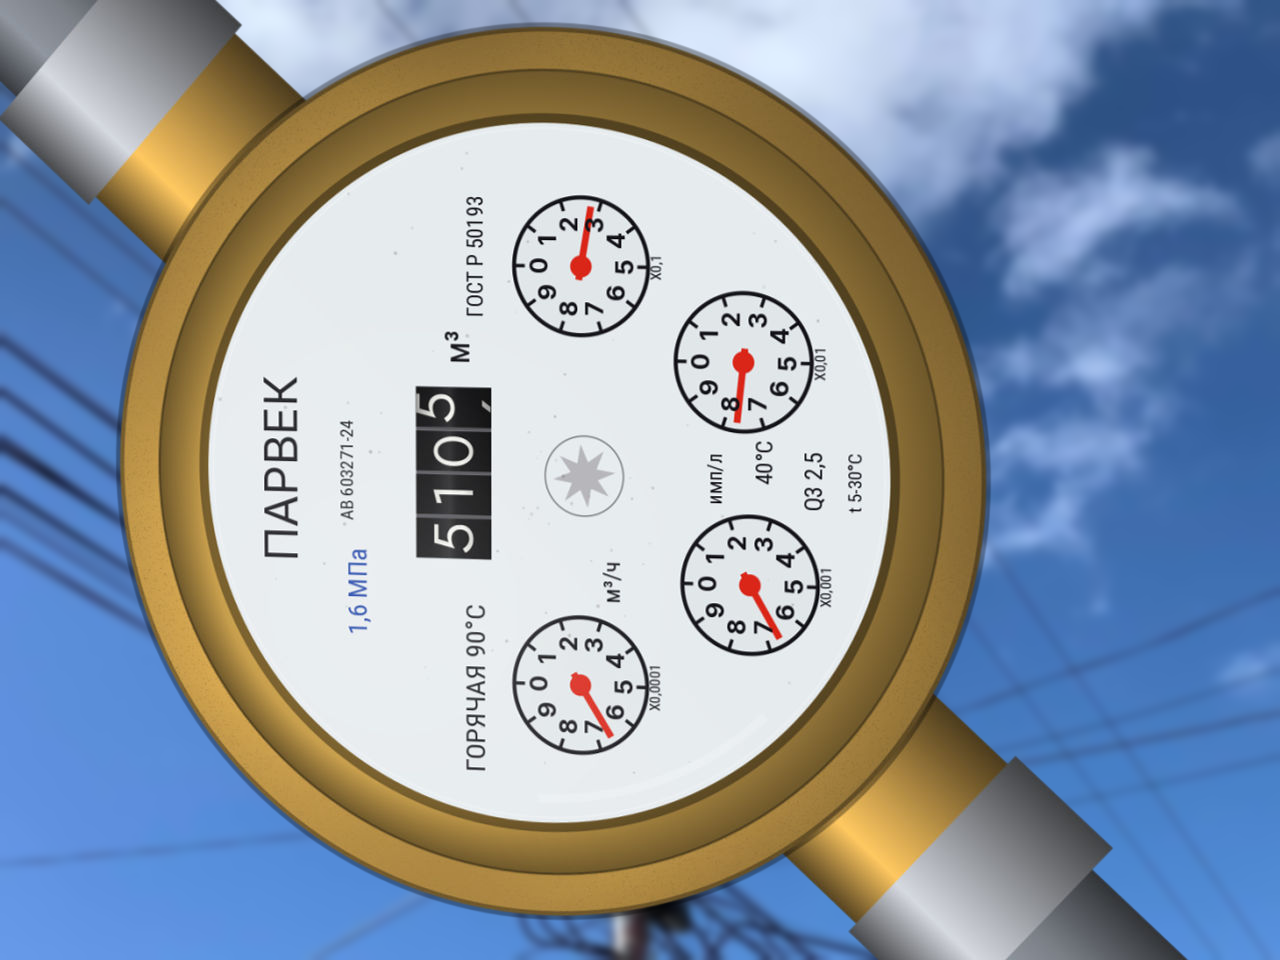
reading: **5105.2766** m³
